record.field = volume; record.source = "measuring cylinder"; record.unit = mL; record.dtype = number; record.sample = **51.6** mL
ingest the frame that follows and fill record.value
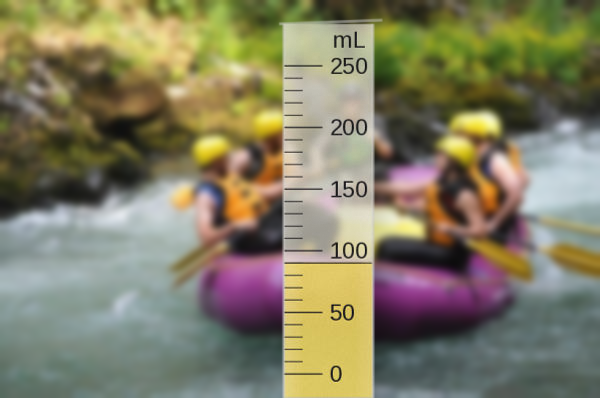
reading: **90** mL
